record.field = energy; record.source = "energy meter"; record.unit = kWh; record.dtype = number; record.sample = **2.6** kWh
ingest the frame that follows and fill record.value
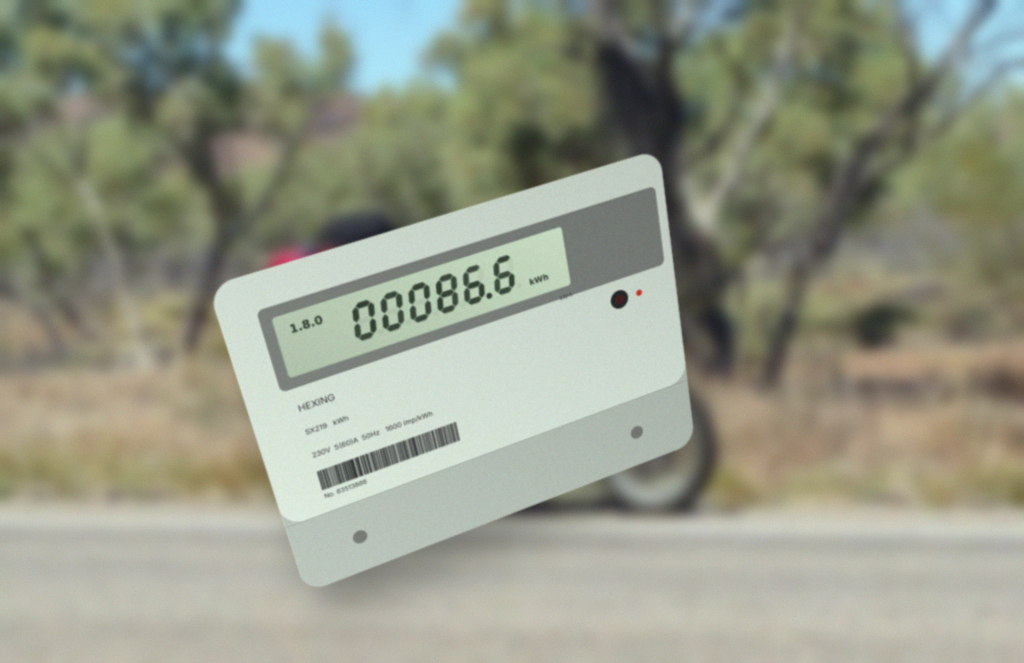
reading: **86.6** kWh
